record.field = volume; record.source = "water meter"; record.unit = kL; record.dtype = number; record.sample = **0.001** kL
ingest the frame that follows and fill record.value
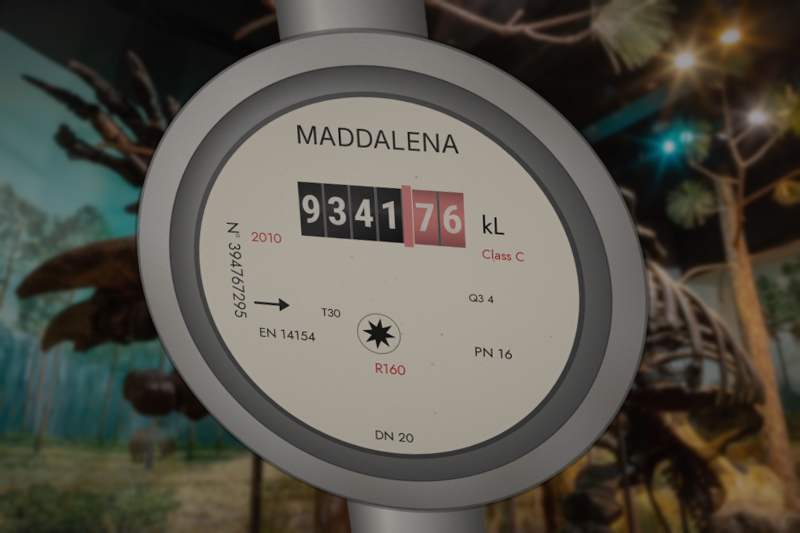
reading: **9341.76** kL
